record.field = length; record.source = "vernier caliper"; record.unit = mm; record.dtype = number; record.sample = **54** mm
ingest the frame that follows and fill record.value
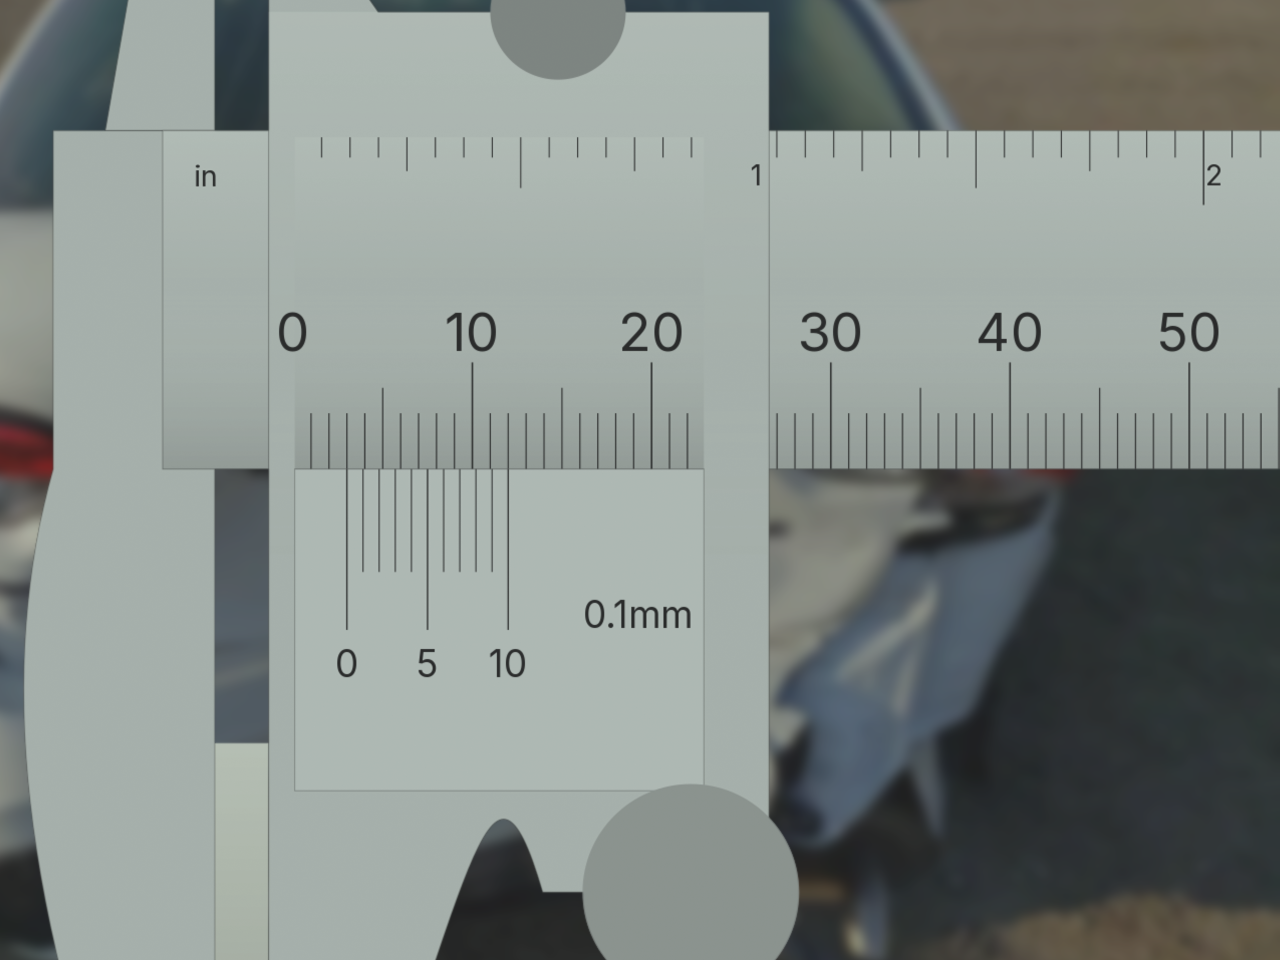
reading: **3.0** mm
